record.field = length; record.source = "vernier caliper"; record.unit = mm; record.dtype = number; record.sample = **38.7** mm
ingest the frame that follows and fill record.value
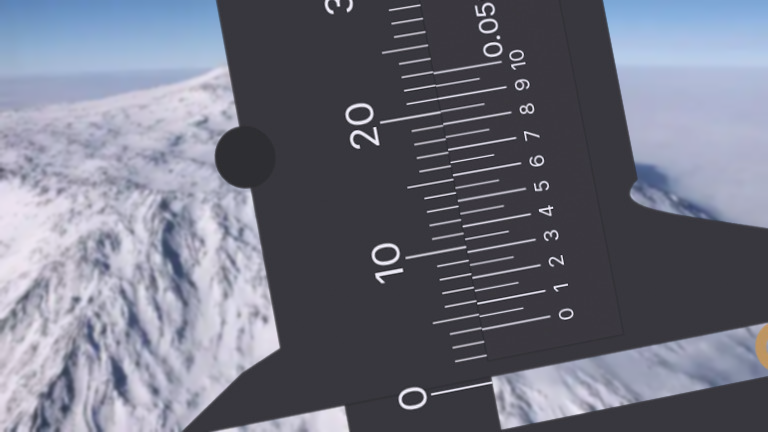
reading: **3.9** mm
